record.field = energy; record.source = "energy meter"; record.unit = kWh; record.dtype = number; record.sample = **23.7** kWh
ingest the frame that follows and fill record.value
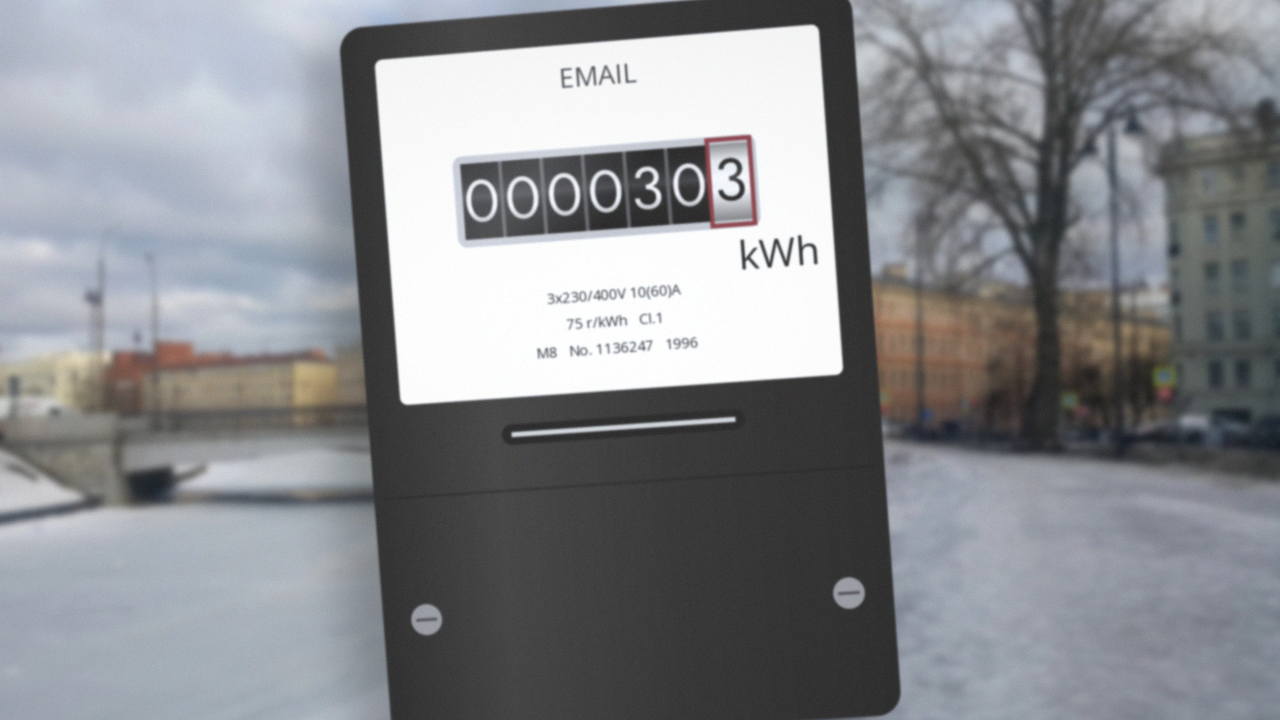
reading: **30.3** kWh
